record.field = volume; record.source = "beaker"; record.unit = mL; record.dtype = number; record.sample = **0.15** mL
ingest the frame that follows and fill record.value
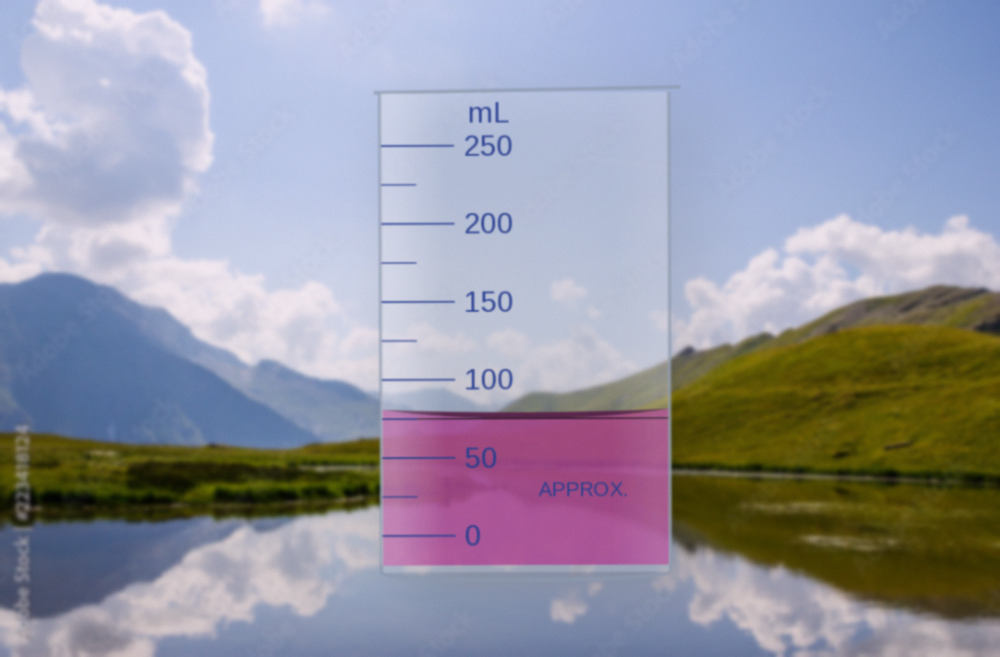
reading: **75** mL
